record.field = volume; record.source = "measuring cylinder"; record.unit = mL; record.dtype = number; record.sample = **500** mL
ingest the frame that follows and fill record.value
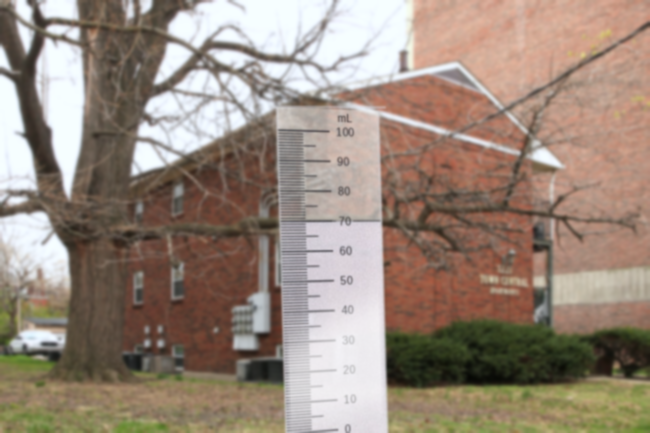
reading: **70** mL
